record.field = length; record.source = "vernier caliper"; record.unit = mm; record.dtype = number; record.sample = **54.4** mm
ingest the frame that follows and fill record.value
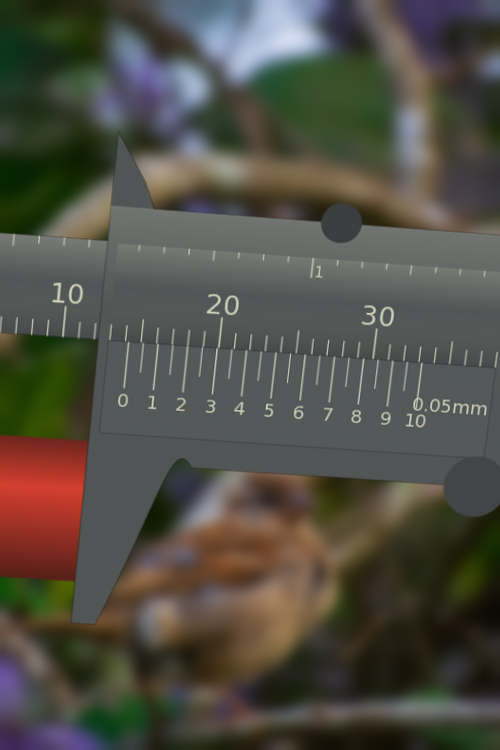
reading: **14.2** mm
